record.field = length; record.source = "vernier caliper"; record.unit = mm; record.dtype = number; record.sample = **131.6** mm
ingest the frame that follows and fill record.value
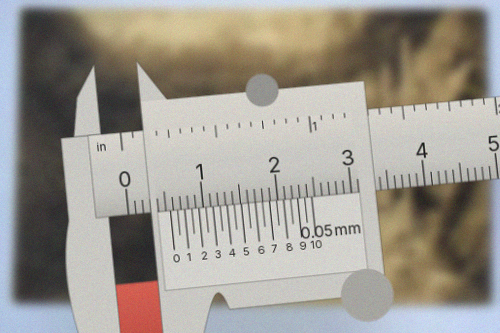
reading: **5.6** mm
